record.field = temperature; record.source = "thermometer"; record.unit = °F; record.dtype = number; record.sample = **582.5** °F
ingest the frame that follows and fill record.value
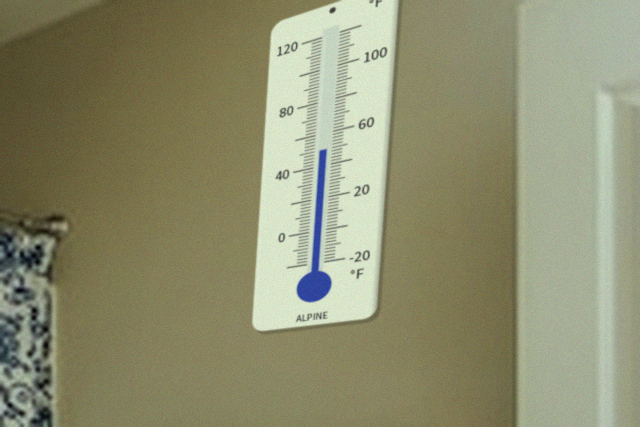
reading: **50** °F
